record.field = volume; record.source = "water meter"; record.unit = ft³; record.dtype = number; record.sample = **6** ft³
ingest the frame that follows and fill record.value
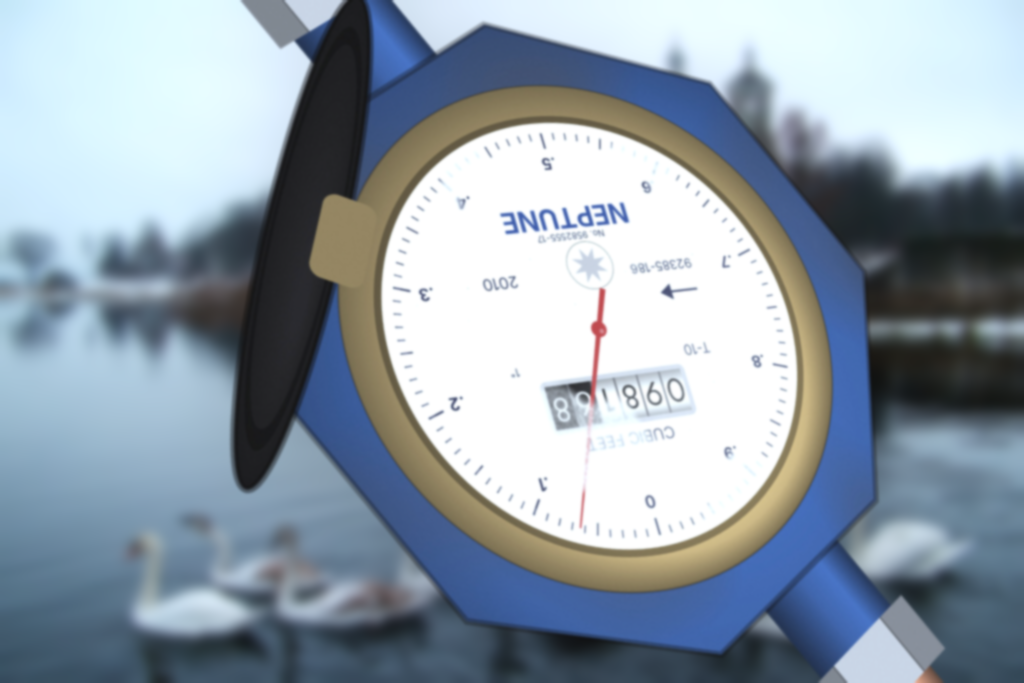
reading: **98168.06** ft³
